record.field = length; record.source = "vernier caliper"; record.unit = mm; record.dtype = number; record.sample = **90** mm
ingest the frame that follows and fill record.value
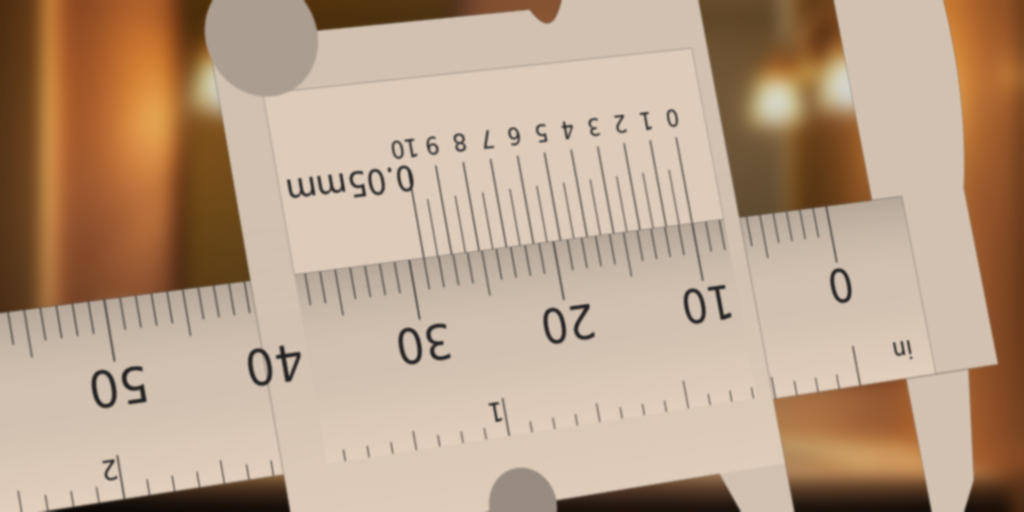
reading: **10.0** mm
